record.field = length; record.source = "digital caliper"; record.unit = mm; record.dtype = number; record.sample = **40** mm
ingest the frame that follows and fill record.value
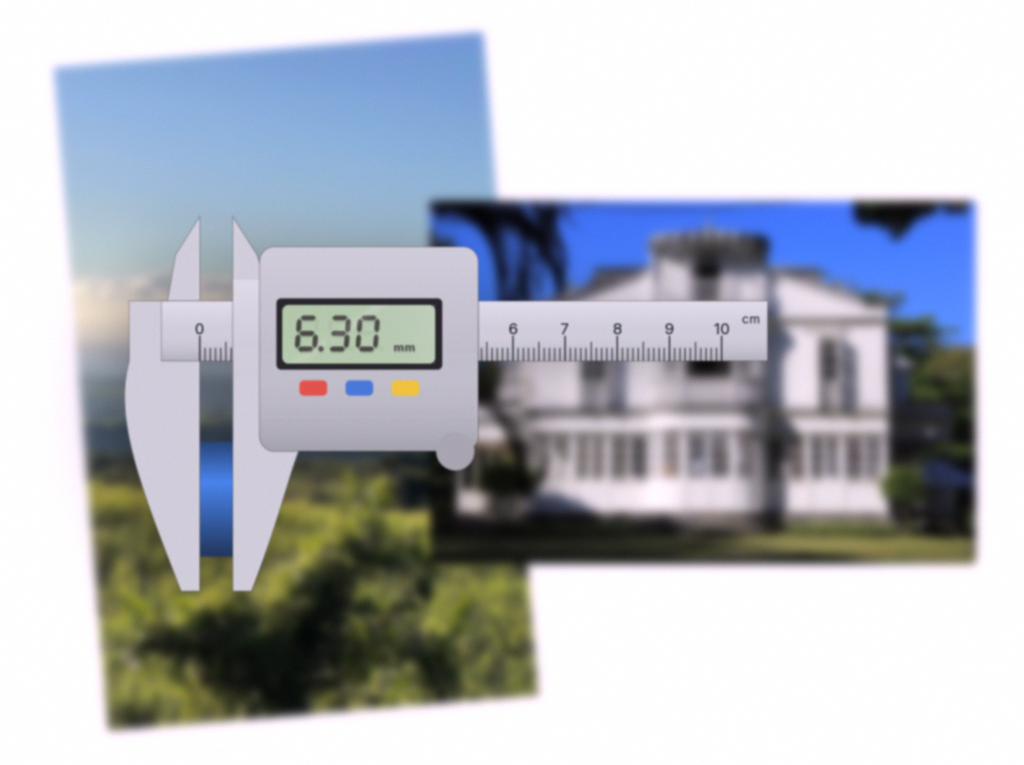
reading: **6.30** mm
